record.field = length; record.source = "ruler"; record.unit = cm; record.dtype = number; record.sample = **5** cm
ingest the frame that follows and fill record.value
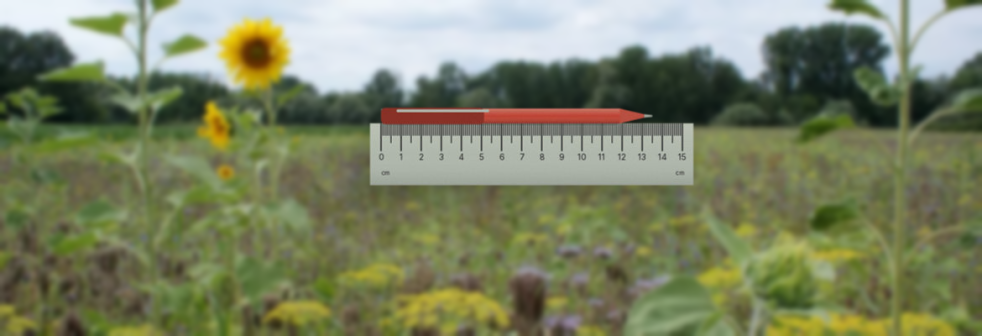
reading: **13.5** cm
